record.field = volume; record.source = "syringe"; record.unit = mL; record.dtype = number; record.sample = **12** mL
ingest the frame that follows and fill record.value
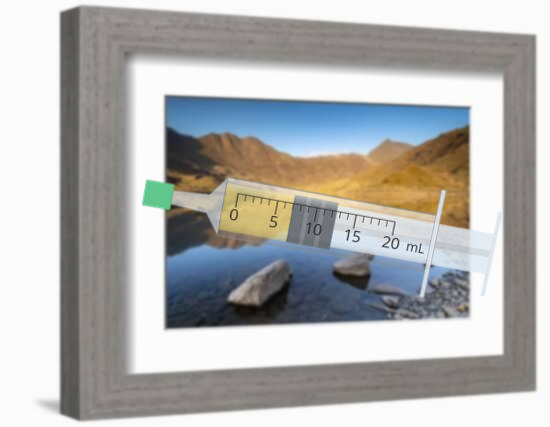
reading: **7** mL
